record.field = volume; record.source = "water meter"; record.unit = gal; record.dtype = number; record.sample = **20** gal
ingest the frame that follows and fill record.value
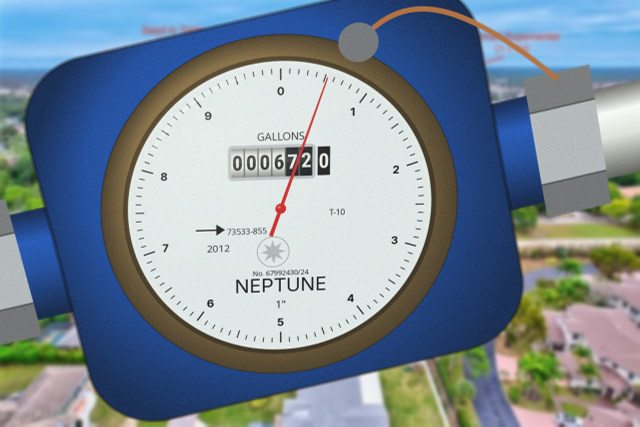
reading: **6720.5** gal
